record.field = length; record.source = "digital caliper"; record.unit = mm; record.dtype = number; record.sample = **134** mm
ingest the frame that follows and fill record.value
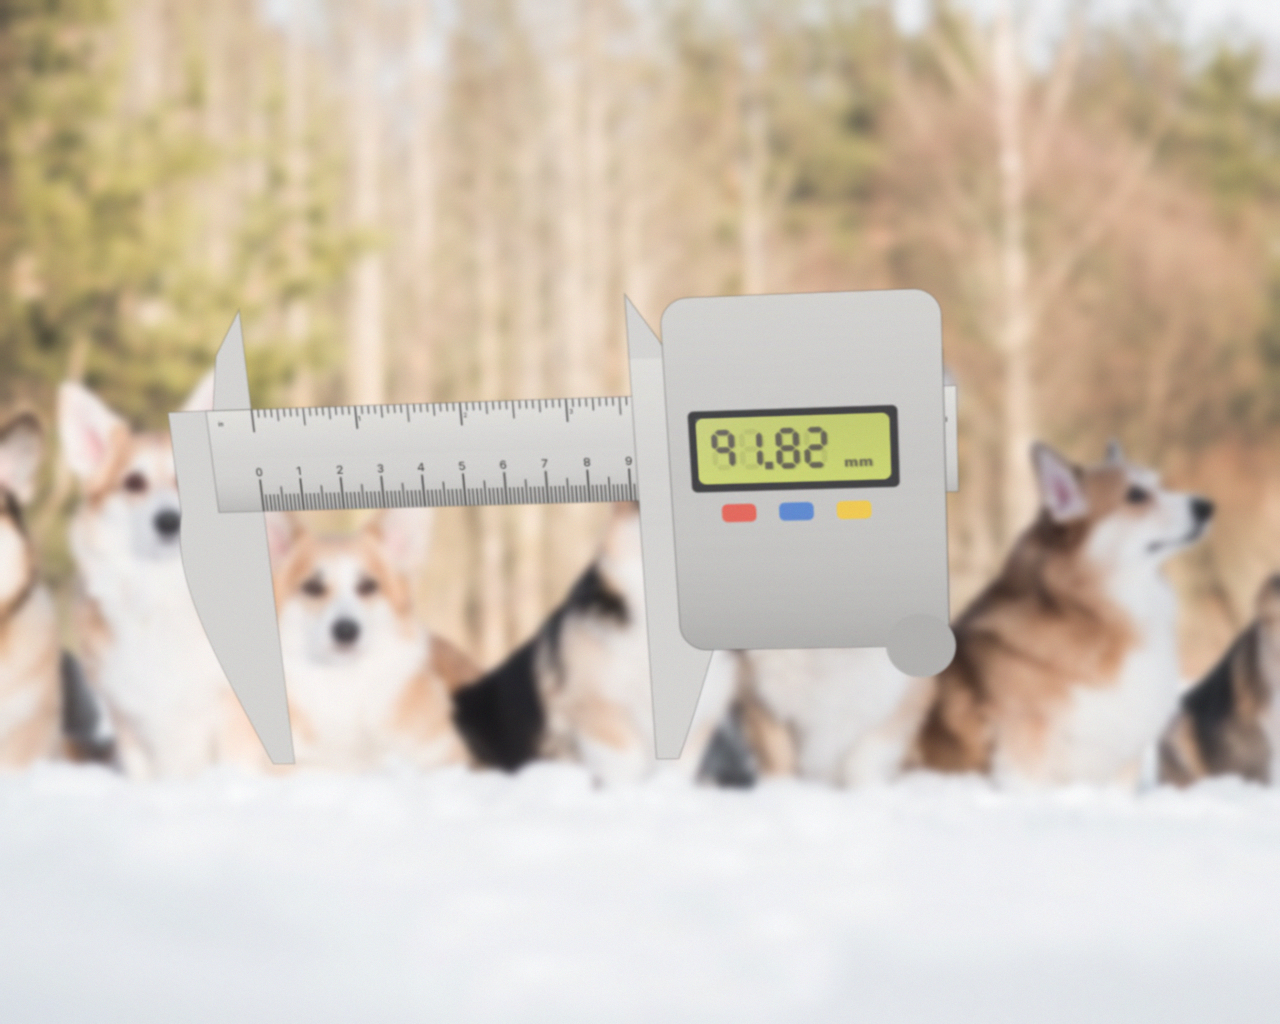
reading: **91.82** mm
